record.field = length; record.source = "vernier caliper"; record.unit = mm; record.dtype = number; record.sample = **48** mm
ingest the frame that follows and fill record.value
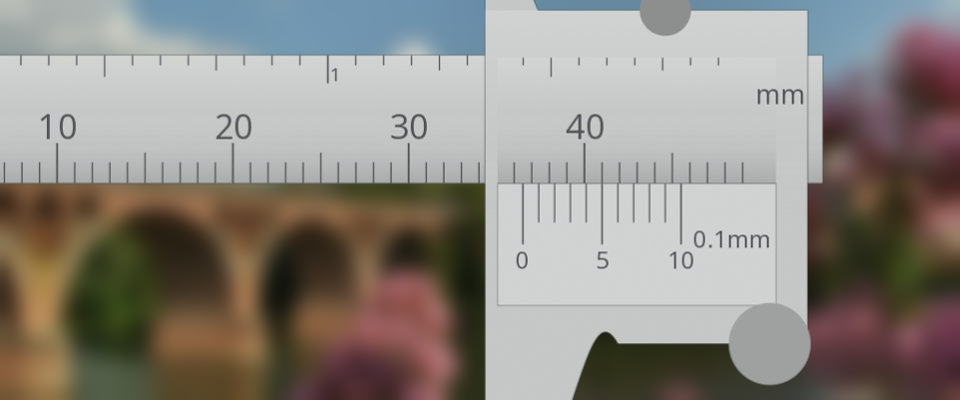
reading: **36.5** mm
